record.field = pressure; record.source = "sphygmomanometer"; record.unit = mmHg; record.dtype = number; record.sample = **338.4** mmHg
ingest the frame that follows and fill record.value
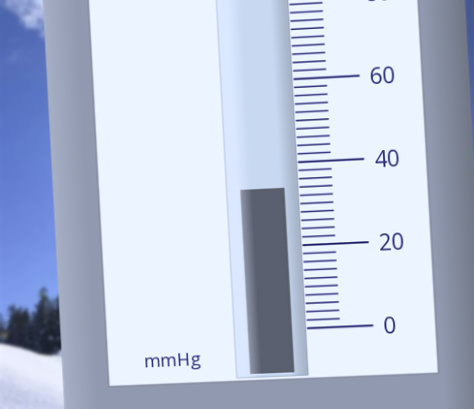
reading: **34** mmHg
